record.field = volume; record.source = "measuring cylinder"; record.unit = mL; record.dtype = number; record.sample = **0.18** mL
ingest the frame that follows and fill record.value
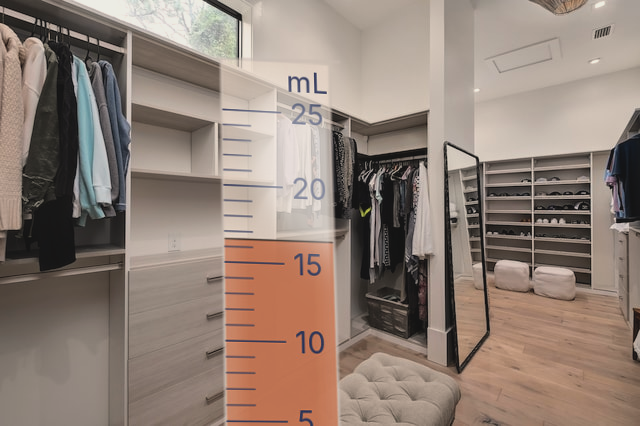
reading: **16.5** mL
